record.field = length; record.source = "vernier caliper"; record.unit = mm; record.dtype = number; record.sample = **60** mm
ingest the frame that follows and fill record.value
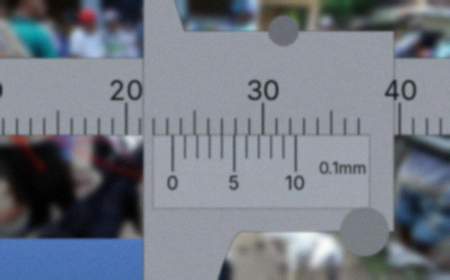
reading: **23.4** mm
